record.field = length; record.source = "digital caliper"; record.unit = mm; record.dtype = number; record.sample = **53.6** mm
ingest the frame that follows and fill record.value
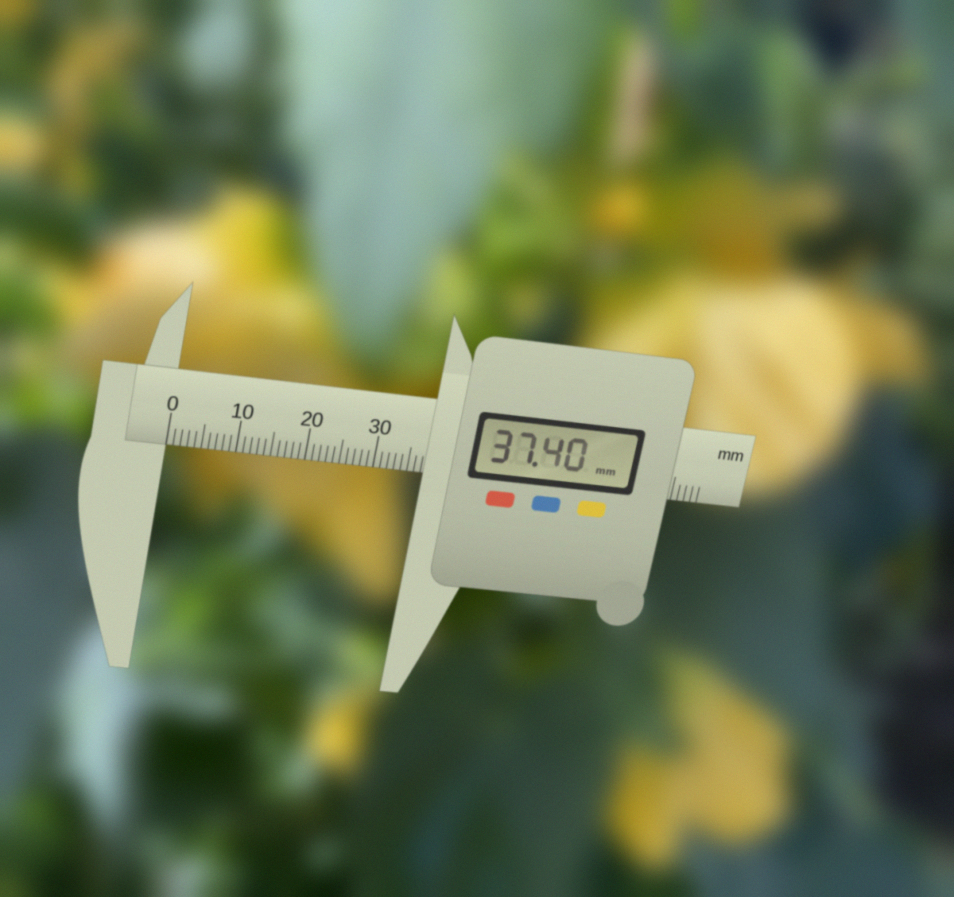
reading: **37.40** mm
